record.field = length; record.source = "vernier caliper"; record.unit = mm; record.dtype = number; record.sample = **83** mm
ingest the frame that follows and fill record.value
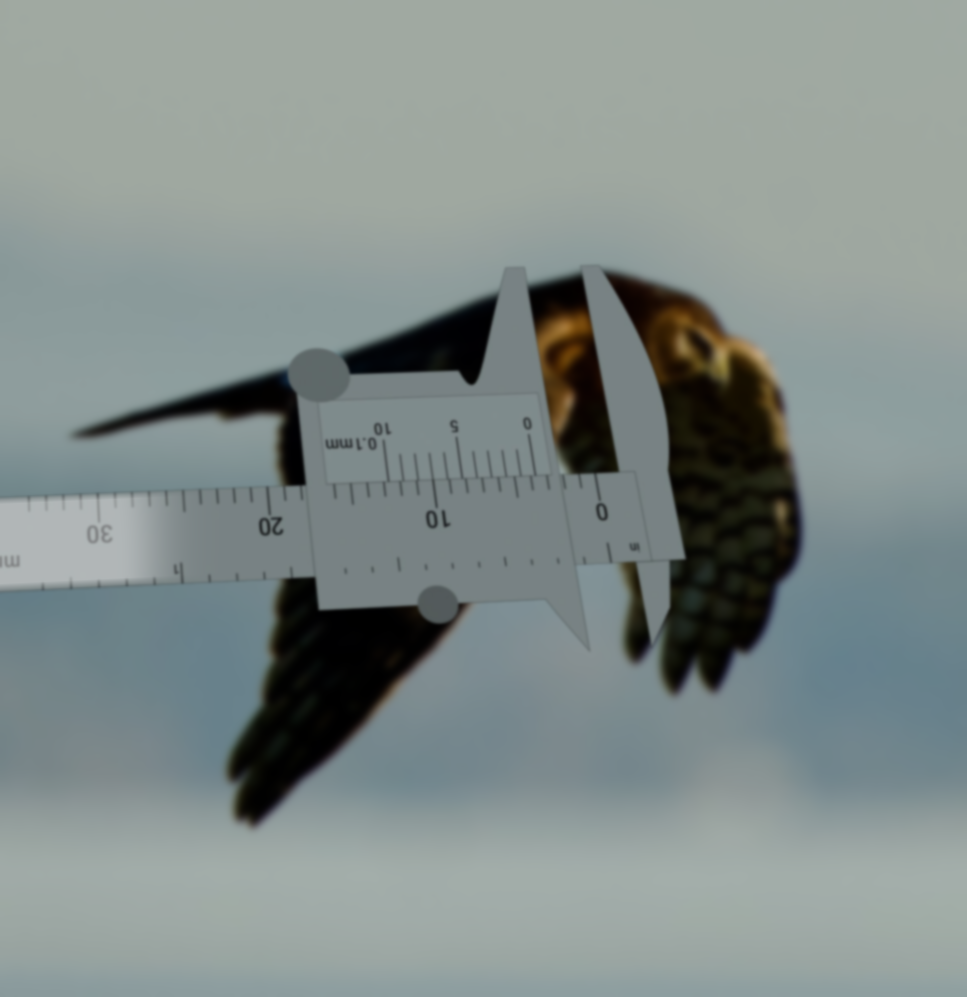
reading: **3.7** mm
